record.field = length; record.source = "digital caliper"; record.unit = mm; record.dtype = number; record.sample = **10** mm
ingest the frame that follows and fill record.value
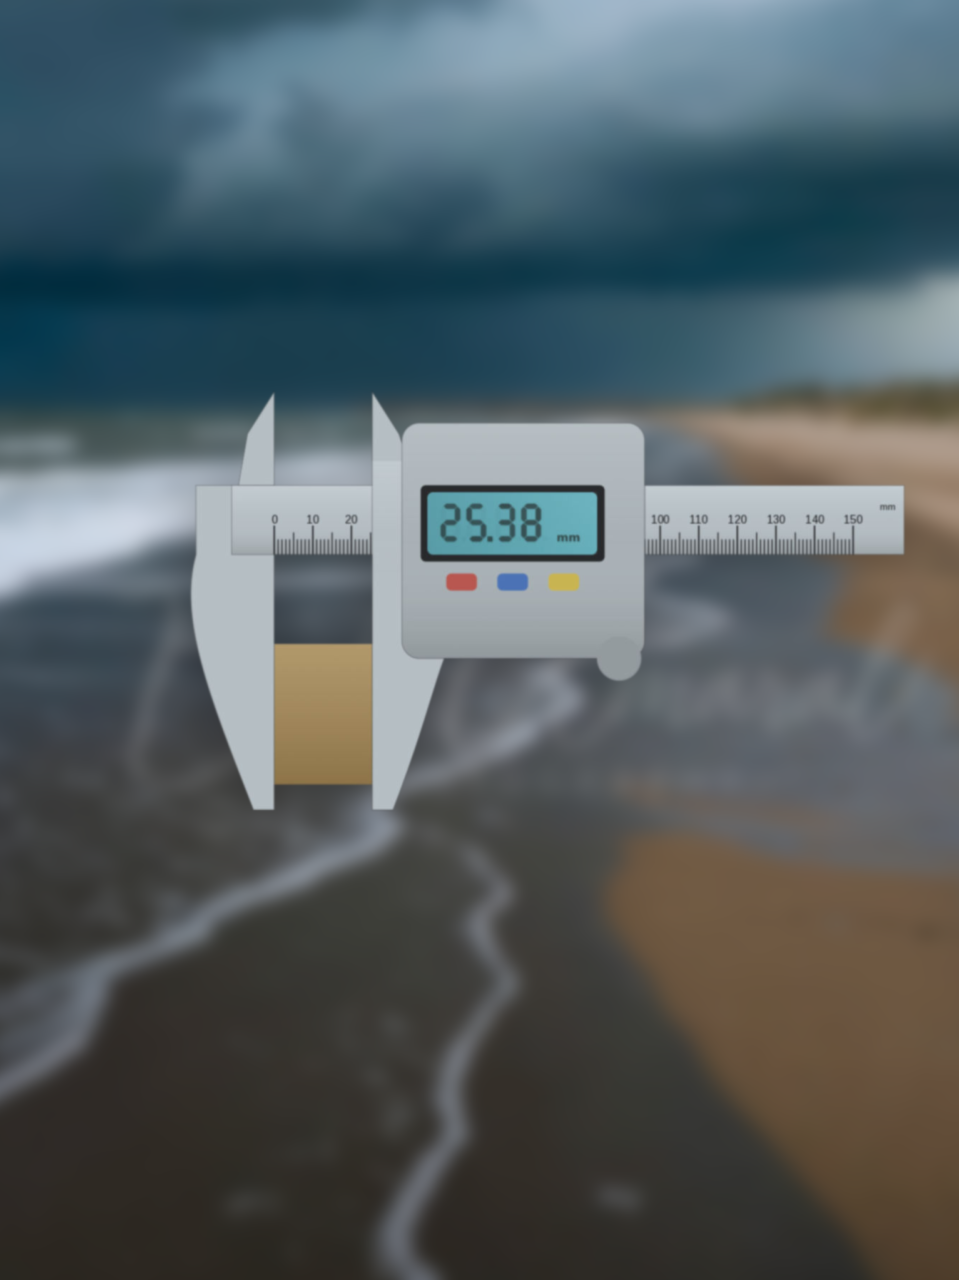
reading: **25.38** mm
